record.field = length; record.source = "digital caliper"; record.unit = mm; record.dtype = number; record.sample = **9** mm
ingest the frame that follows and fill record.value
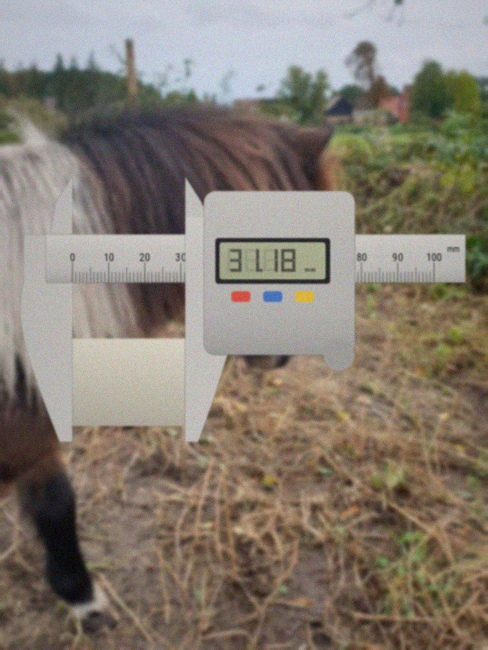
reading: **31.18** mm
